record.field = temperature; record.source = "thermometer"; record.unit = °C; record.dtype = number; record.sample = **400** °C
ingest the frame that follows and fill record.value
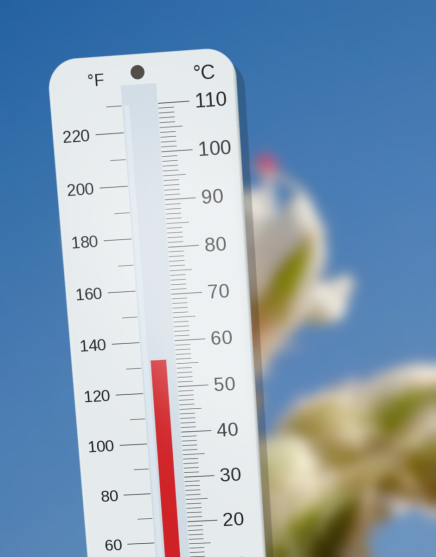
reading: **56** °C
